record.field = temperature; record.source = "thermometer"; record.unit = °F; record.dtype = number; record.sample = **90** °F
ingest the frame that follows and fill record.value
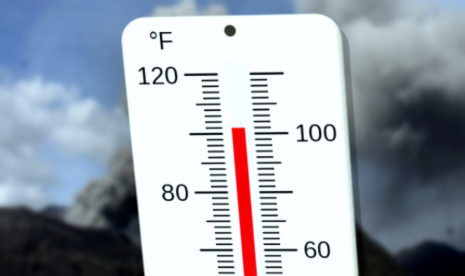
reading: **102** °F
